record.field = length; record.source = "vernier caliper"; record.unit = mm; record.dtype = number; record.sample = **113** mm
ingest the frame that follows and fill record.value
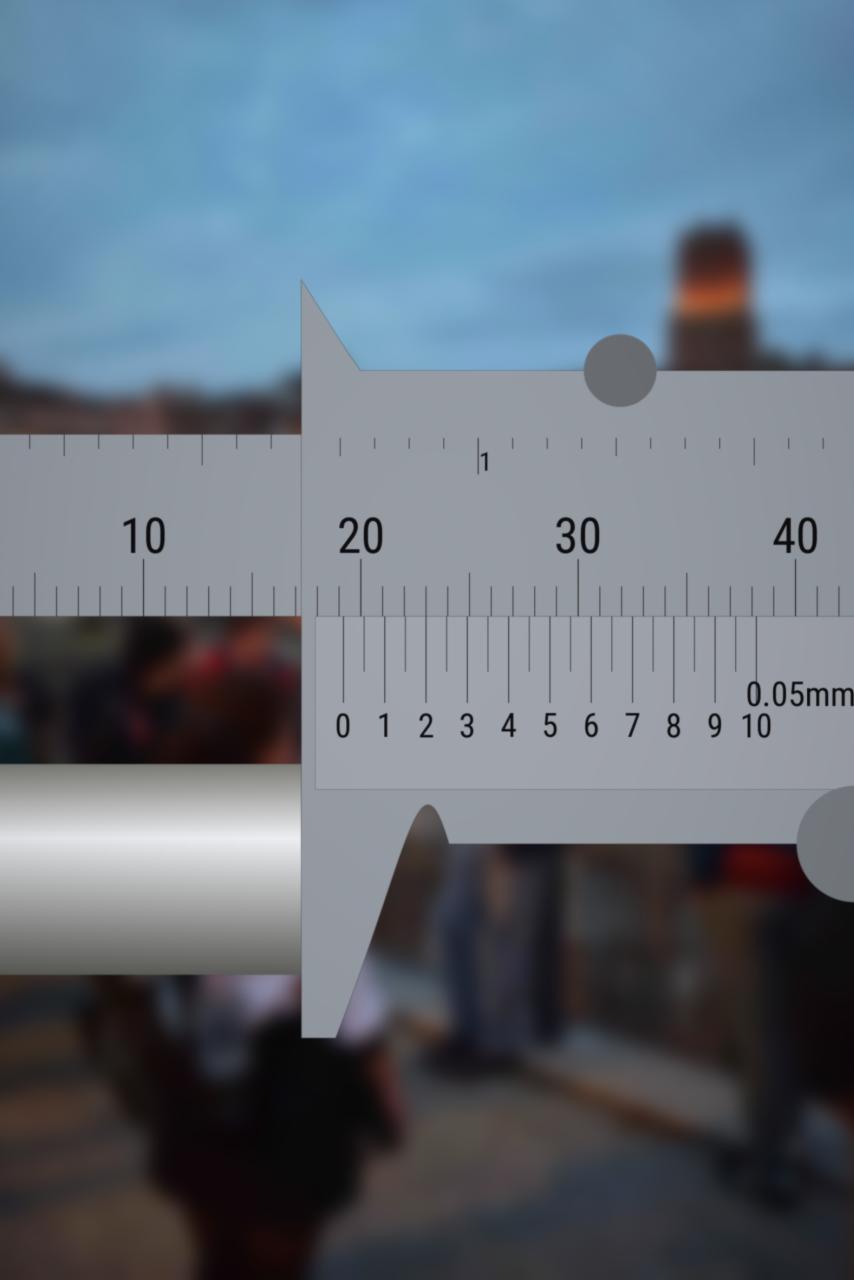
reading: **19.2** mm
